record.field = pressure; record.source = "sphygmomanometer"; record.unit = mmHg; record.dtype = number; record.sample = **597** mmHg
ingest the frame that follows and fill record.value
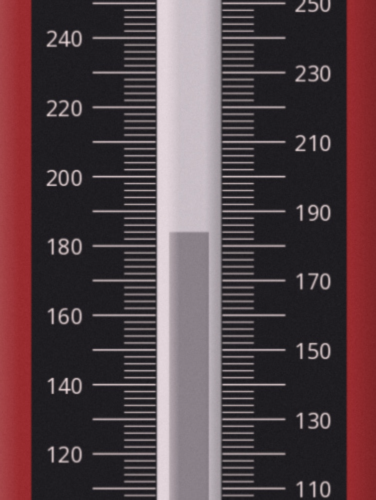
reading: **184** mmHg
